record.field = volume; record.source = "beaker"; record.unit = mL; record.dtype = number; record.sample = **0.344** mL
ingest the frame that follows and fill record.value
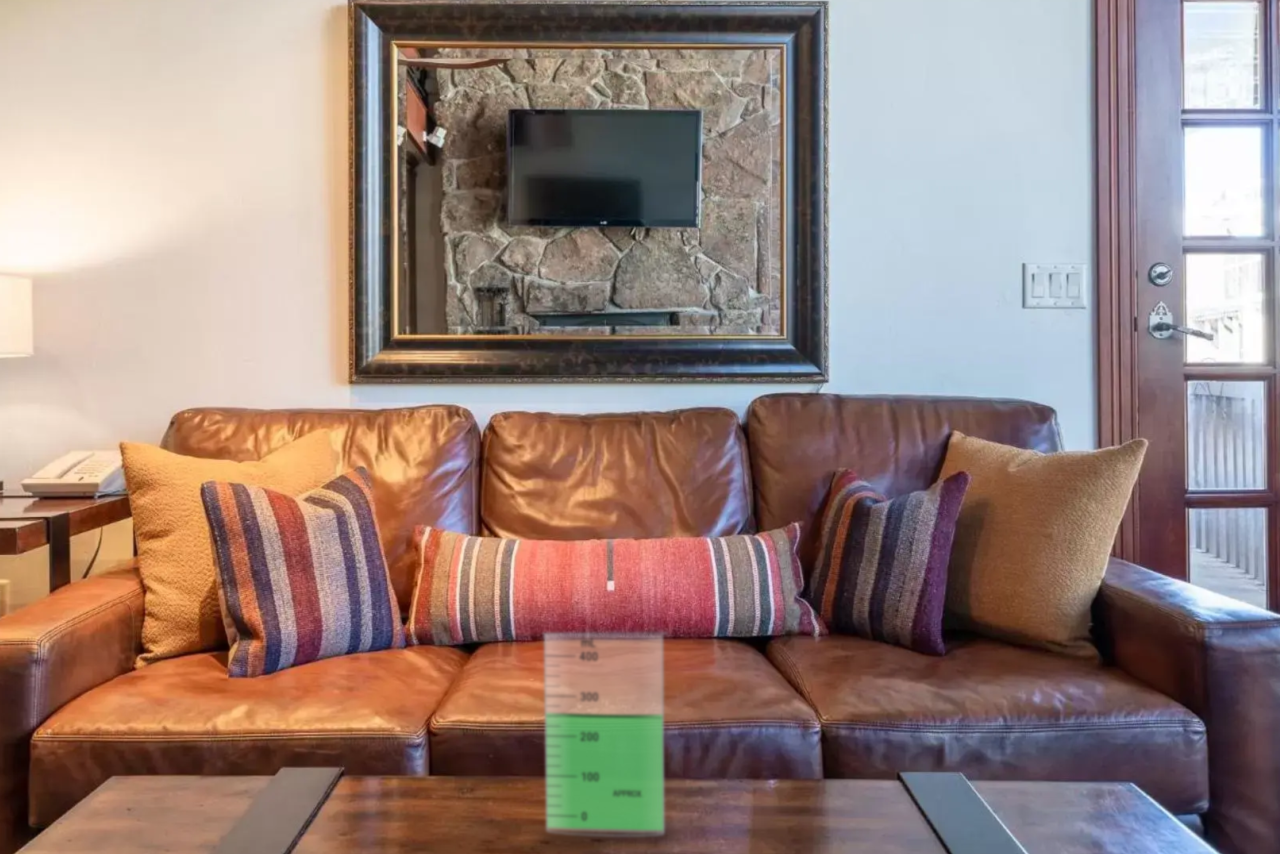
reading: **250** mL
